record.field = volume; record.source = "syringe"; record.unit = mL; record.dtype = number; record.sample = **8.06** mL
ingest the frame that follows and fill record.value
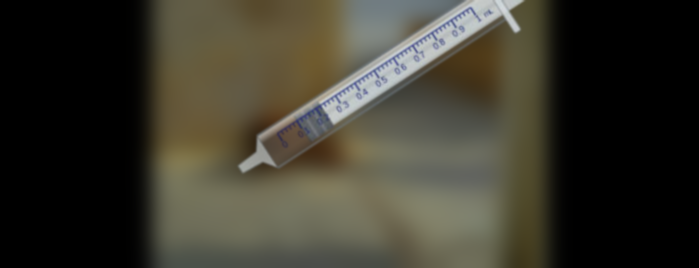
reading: **0.1** mL
